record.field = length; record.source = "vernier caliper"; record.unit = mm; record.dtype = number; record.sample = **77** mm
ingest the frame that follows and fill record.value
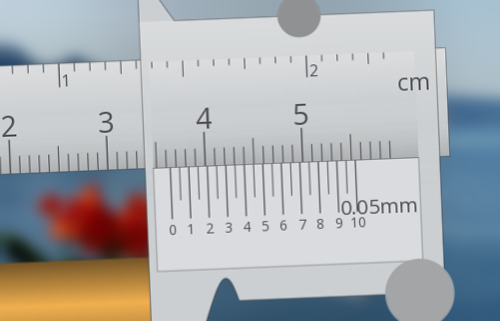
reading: **36.4** mm
